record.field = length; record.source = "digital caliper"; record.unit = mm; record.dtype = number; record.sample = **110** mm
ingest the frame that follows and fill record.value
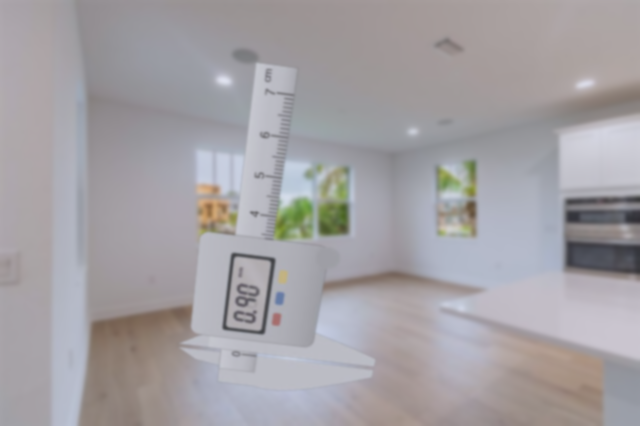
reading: **0.90** mm
